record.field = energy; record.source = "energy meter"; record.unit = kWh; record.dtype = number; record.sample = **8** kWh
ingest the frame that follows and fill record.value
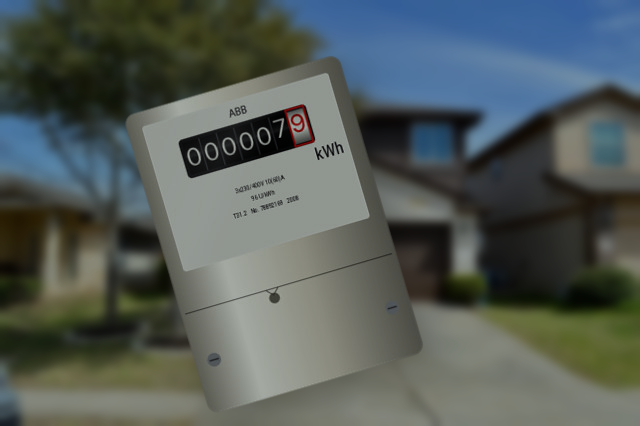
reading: **7.9** kWh
